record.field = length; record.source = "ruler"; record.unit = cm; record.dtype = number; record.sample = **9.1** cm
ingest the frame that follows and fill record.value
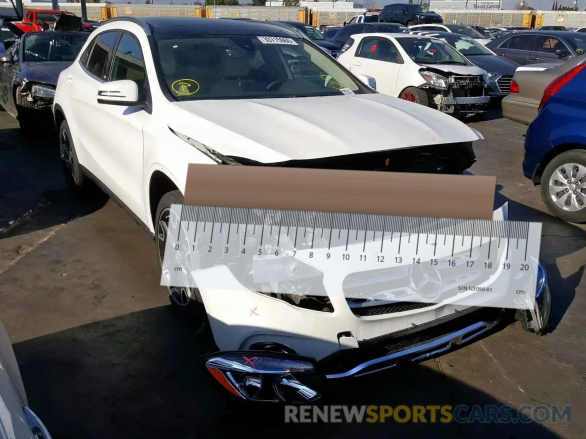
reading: **18** cm
